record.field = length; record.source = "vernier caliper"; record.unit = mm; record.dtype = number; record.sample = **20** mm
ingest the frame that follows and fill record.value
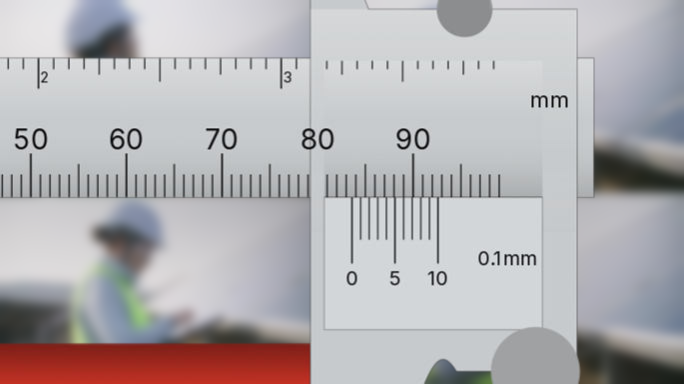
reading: **83.6** mm
